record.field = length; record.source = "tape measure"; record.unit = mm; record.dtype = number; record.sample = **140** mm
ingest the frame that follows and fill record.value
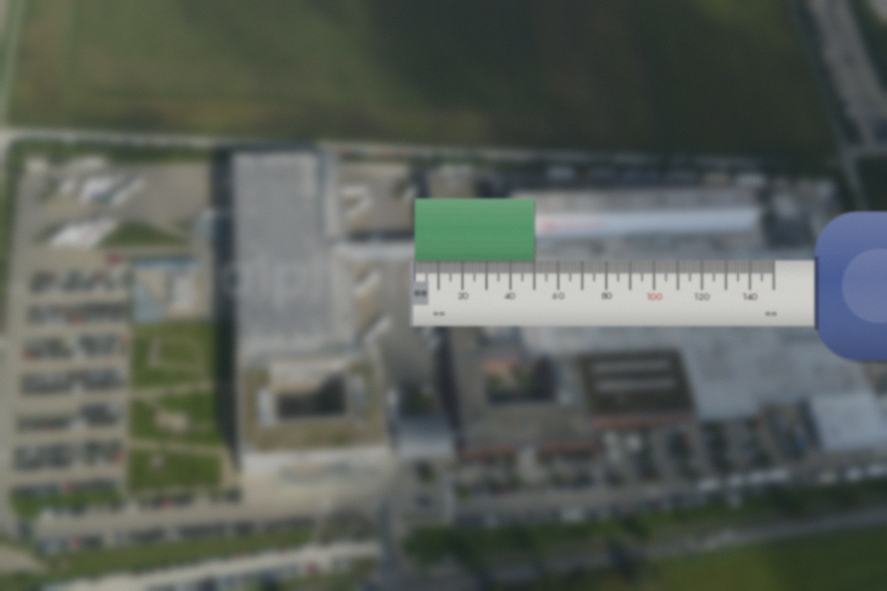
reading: **50** mm
